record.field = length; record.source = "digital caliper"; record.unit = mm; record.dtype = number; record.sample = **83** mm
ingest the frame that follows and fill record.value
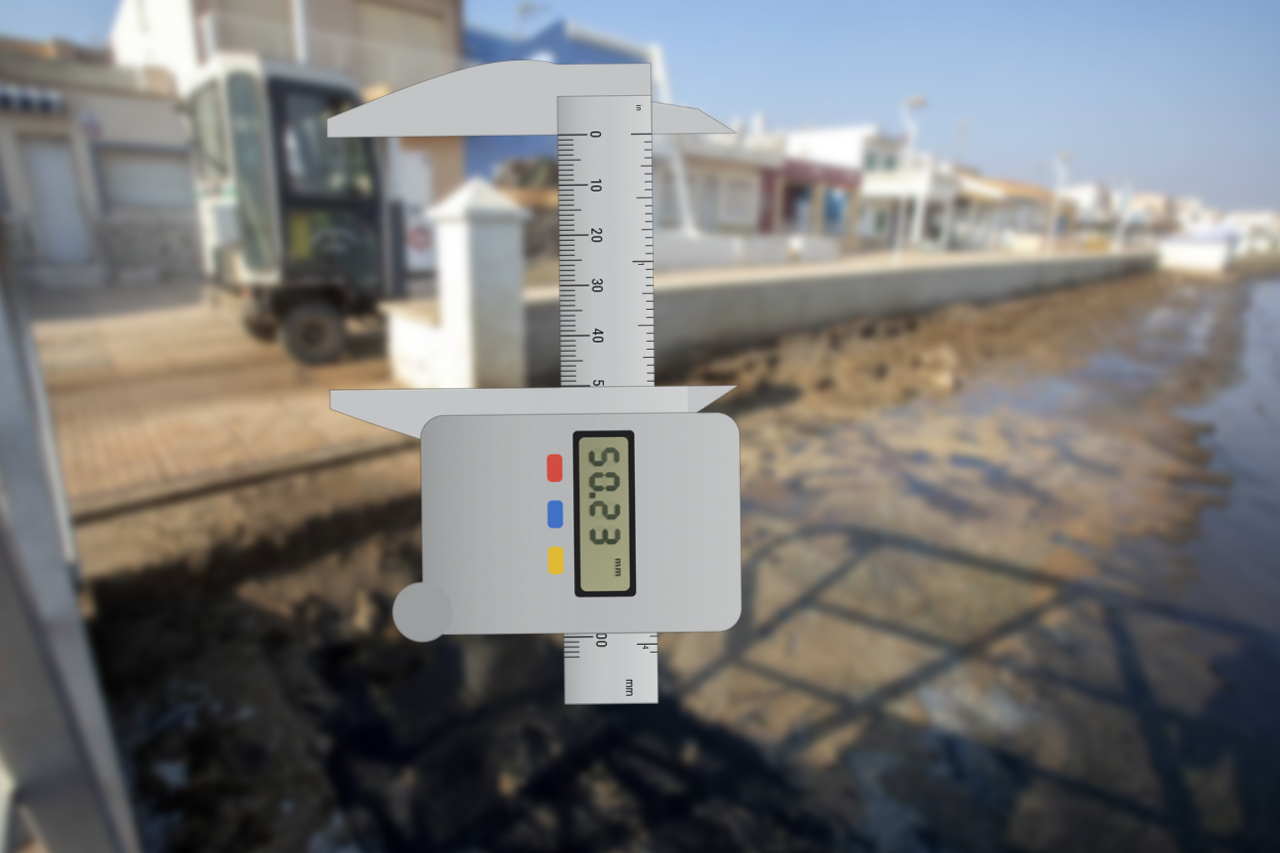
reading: **50.23** mm
